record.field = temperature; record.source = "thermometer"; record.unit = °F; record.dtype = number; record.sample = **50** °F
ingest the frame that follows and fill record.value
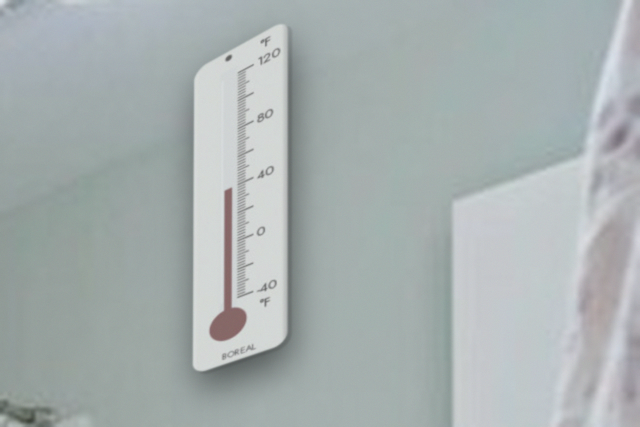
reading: **40** °F
